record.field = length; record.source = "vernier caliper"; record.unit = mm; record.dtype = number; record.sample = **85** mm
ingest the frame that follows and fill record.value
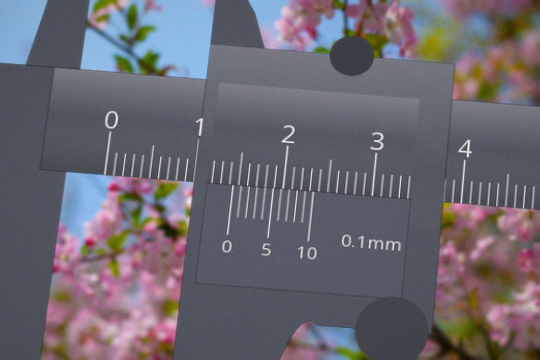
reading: **14.4** mm
